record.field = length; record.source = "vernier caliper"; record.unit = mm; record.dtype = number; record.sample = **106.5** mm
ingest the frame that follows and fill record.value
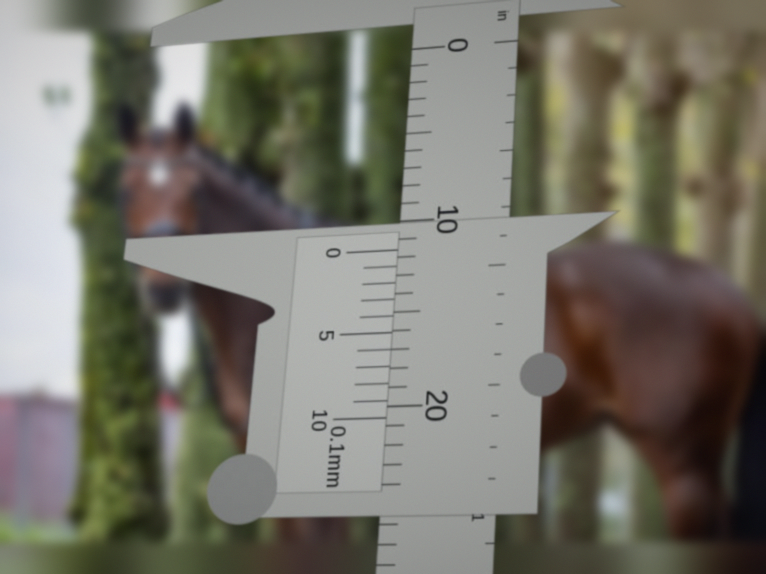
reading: **11.6** mm
